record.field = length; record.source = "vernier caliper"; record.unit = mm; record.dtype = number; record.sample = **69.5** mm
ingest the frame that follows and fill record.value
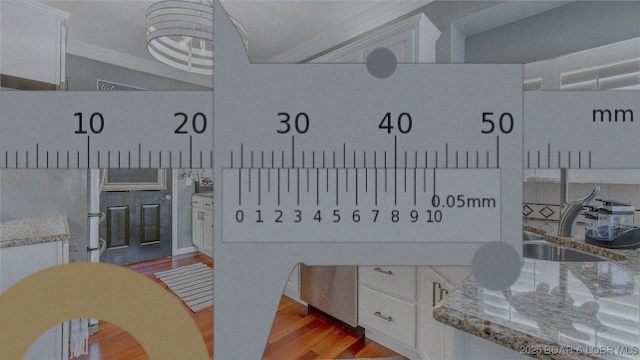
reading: **24.8** mm
